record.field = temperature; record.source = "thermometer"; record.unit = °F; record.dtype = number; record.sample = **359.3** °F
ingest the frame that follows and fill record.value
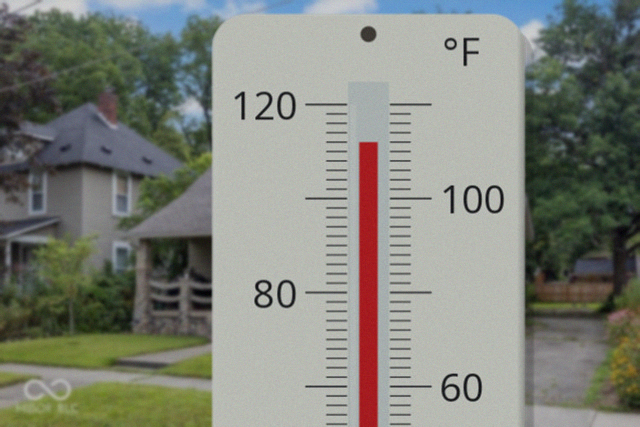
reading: **112** °F
